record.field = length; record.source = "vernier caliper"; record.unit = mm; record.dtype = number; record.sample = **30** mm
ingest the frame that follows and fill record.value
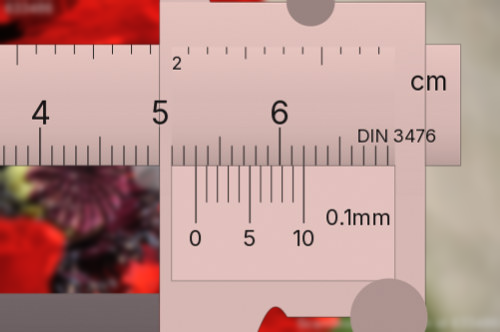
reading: **53.0** mm
